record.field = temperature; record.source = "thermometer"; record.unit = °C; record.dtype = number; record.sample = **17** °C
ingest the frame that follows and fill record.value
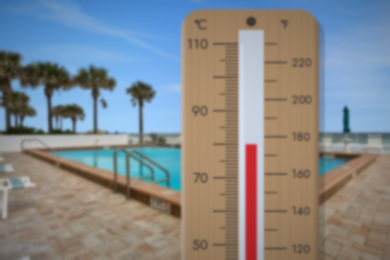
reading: **80** °C
